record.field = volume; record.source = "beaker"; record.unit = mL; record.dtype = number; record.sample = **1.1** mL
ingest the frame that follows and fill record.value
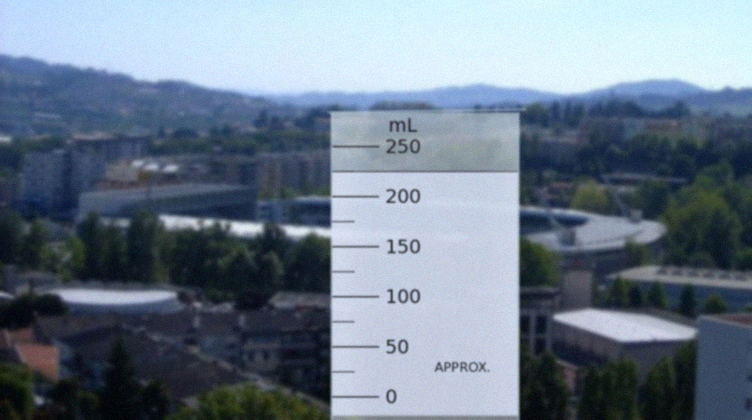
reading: **225** mL
